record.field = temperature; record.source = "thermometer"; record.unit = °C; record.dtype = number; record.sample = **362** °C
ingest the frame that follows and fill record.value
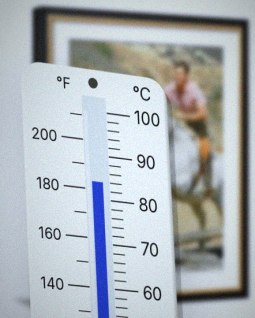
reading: **84** °C
